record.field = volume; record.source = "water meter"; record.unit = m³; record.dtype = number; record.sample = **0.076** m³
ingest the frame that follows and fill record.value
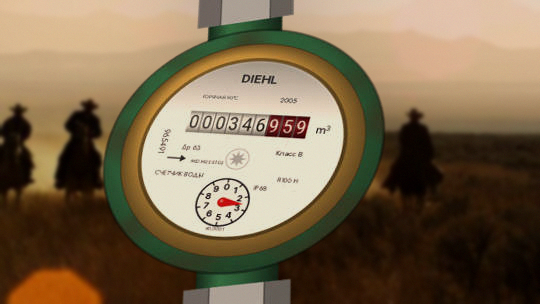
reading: **346.9592** m³
